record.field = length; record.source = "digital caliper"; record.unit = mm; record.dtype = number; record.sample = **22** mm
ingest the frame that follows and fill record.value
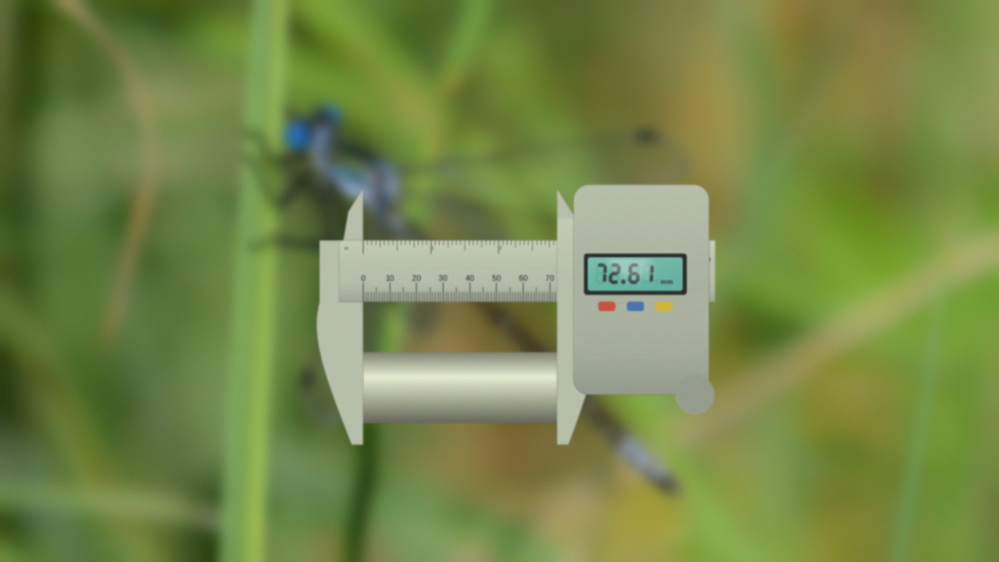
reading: **72.61** mm
